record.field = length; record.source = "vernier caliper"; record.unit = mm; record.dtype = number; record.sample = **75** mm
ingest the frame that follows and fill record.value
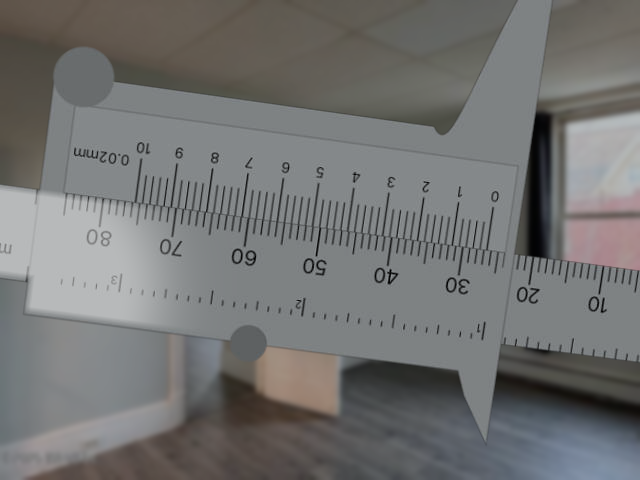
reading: **26.6** mm
